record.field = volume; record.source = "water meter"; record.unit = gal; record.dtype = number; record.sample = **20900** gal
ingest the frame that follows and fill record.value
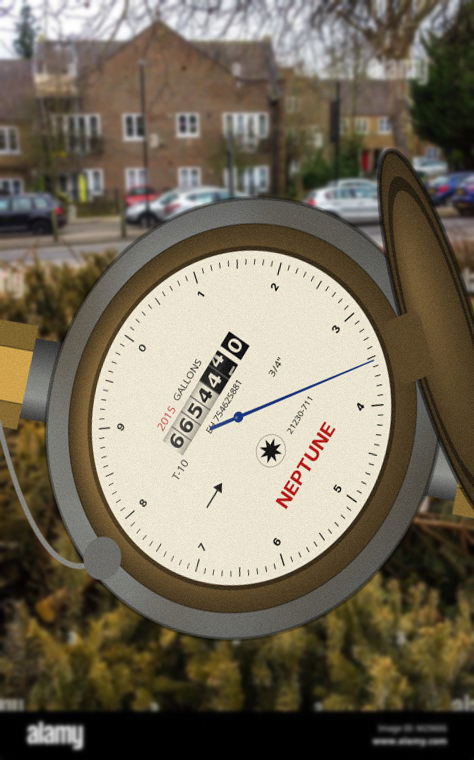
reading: **6654443.5** gal
